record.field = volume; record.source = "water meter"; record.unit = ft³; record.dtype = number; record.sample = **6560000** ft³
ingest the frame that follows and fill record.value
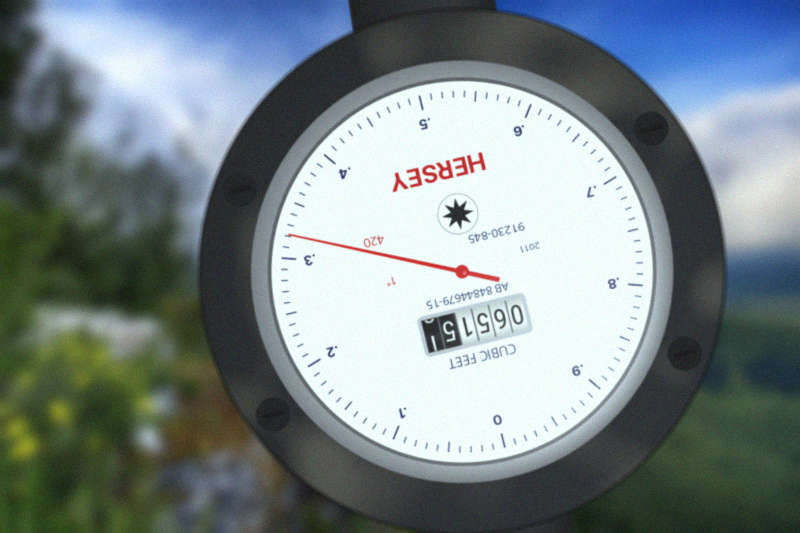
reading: **65151.32** ft³
